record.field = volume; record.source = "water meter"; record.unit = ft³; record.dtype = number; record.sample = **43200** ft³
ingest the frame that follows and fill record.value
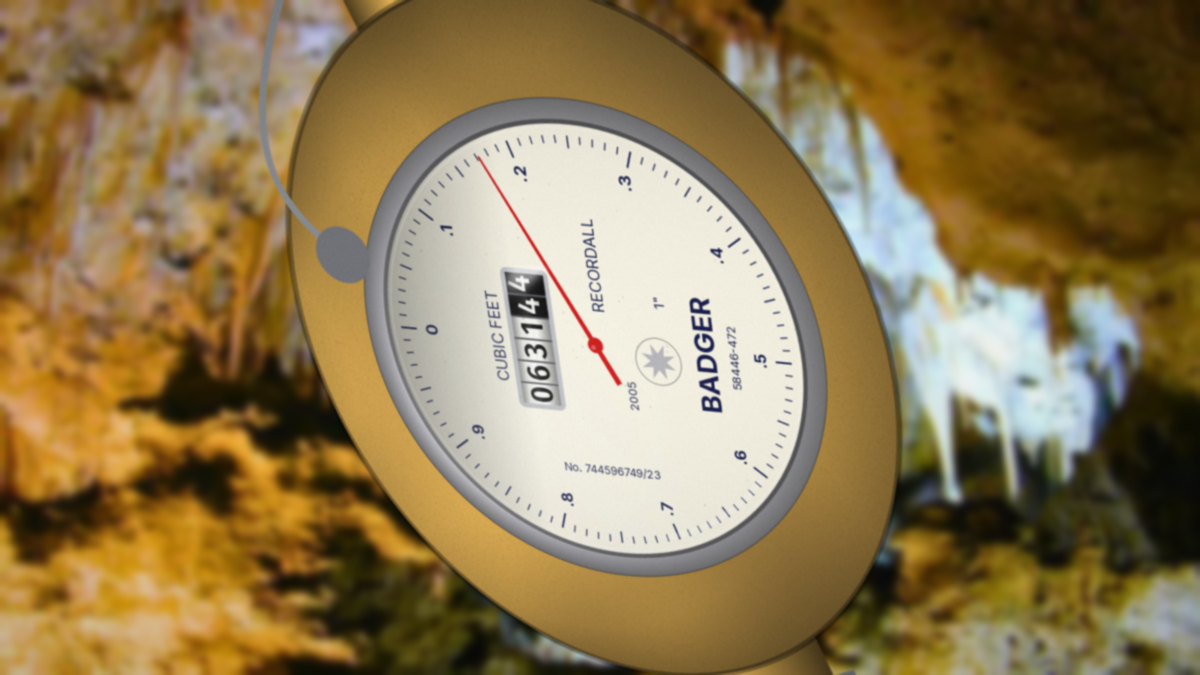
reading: **63144.17** ft³
